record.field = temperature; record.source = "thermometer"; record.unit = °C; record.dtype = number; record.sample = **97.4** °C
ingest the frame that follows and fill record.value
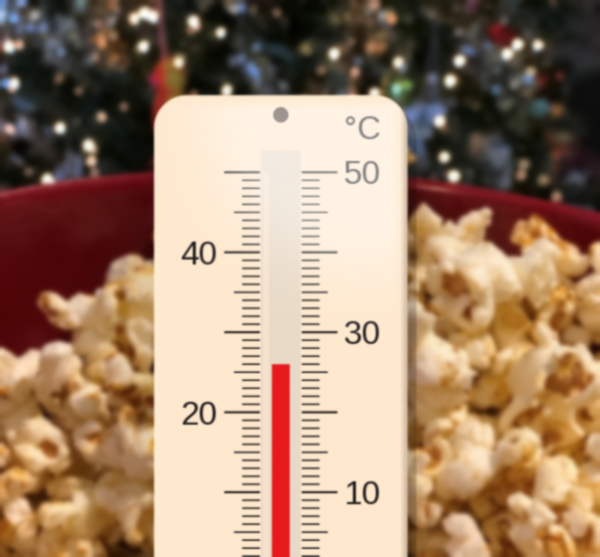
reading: **26** °C
